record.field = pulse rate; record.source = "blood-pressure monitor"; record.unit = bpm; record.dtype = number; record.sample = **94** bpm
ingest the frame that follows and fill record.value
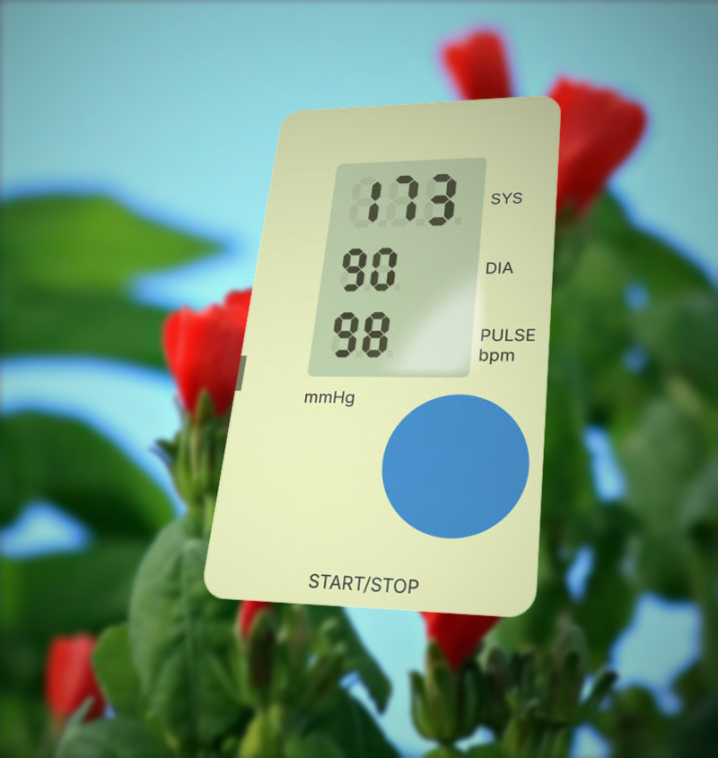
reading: **98** bpm
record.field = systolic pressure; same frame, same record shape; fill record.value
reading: **173** mmHg
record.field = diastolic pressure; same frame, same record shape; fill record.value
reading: **90** mmHg
